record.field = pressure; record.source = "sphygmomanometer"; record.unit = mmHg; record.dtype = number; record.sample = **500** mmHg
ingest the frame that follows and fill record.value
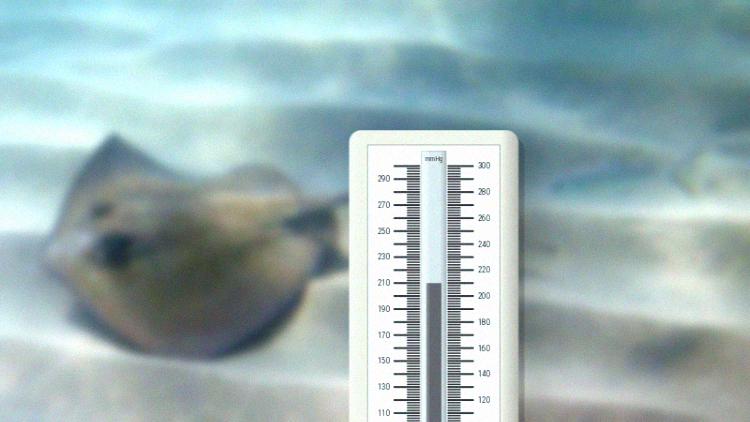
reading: **210** mmHg
